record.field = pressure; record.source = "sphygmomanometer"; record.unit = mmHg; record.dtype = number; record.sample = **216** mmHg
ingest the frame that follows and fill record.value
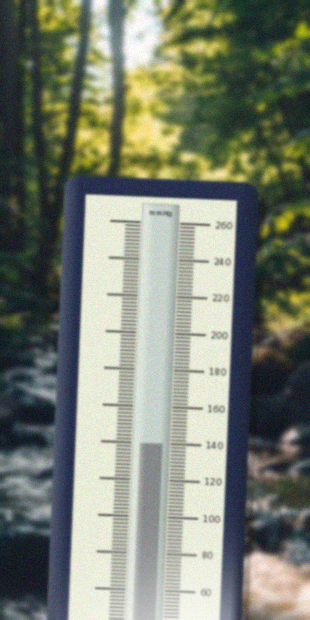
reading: **140** mmHg
